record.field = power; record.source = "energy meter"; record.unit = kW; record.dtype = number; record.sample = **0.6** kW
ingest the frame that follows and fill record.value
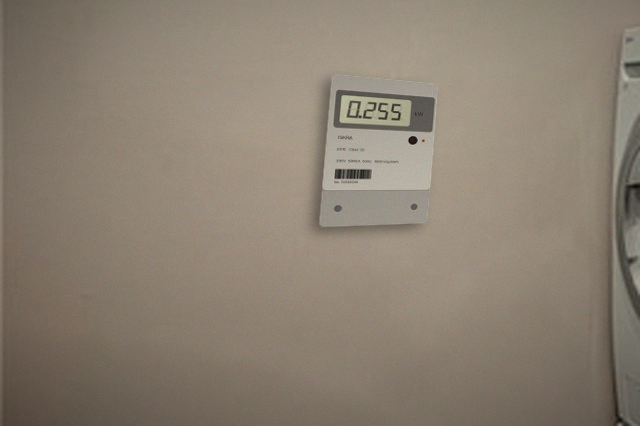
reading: **0.255** kW
